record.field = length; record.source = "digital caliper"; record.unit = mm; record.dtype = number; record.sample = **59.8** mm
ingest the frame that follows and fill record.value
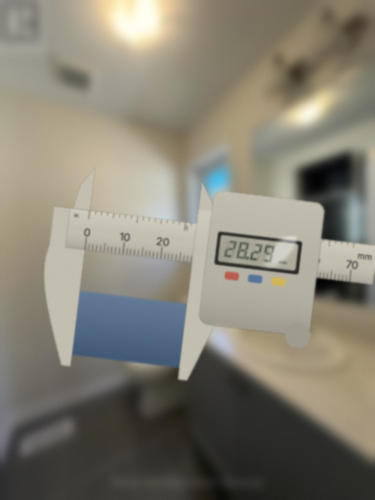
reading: **28.29** mm
